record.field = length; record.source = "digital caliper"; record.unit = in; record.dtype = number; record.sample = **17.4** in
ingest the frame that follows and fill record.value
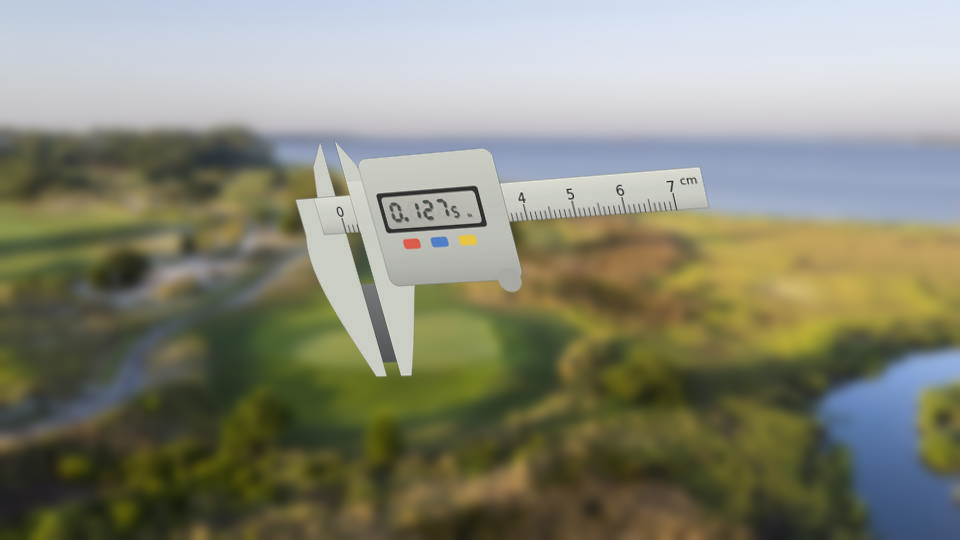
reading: **0.1275** in
